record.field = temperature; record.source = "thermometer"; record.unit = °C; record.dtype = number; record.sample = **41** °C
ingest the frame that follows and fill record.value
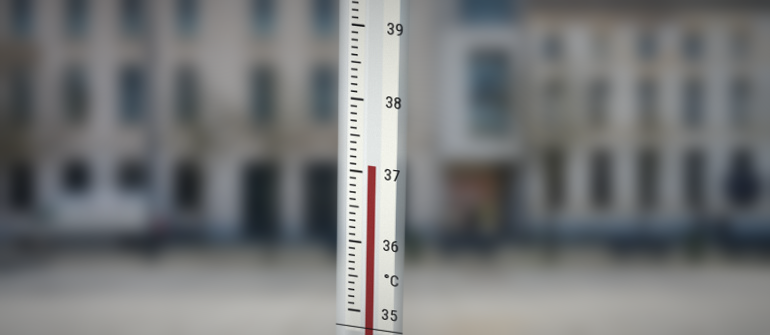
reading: **37.1** °C
